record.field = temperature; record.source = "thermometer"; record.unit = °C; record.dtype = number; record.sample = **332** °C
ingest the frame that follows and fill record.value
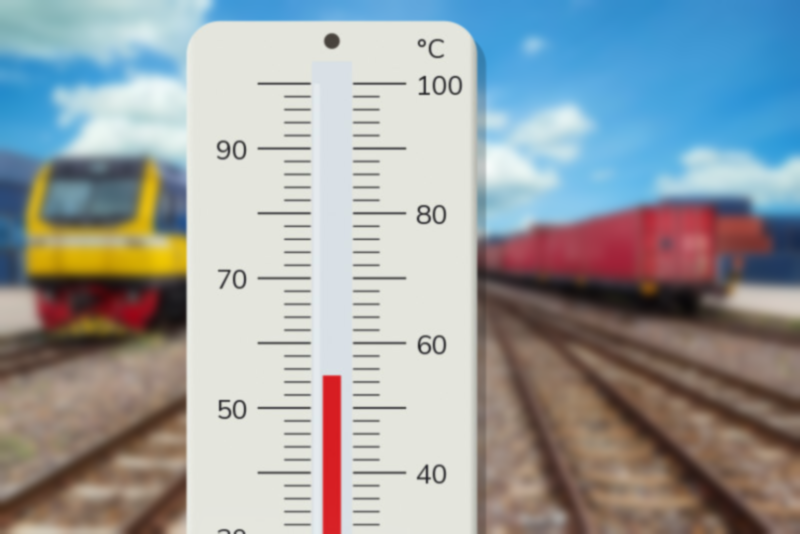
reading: **55** °C
